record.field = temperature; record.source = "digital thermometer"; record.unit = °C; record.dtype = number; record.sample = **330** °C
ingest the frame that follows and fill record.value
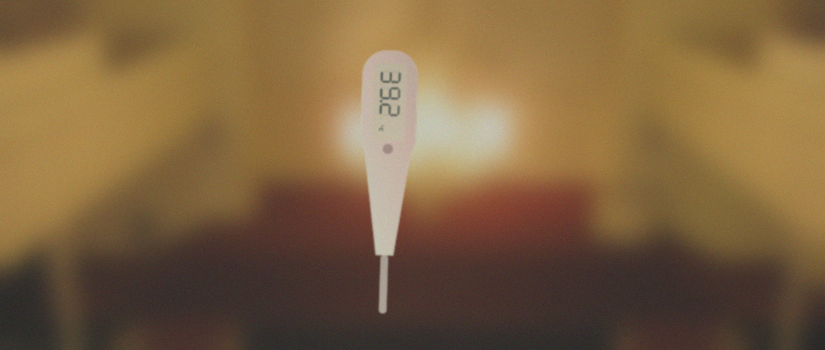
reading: **39.2** °C
